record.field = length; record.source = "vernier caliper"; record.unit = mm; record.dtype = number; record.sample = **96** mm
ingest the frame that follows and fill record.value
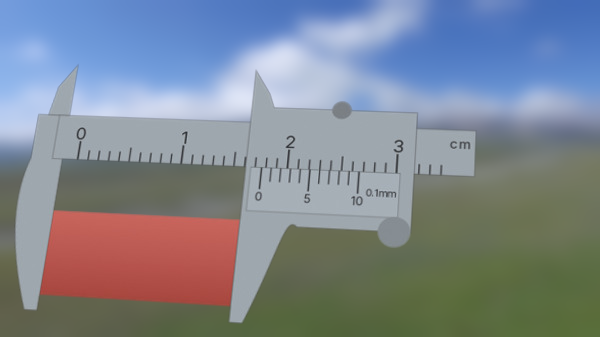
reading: **17.6** mm
